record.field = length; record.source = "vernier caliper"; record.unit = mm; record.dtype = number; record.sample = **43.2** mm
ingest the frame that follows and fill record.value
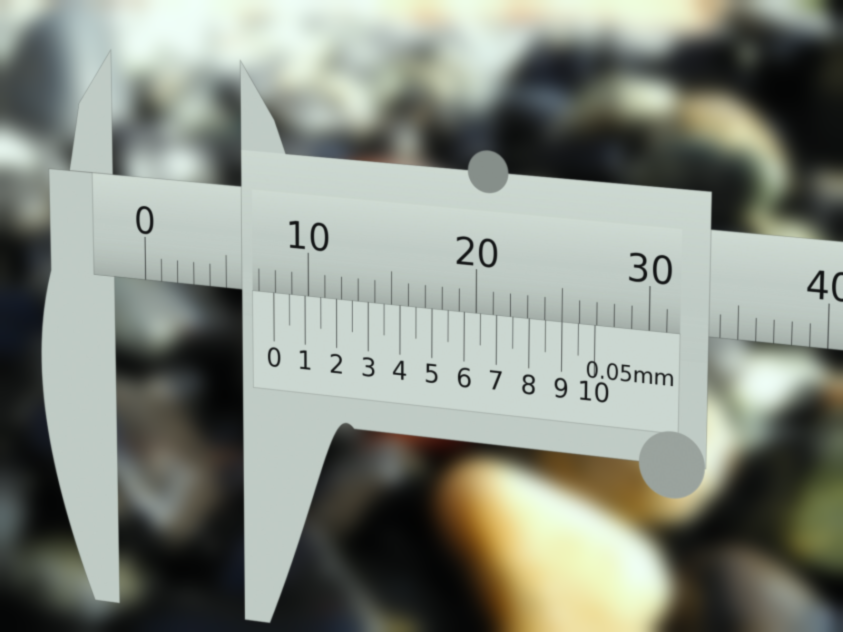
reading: **7.9** mm
